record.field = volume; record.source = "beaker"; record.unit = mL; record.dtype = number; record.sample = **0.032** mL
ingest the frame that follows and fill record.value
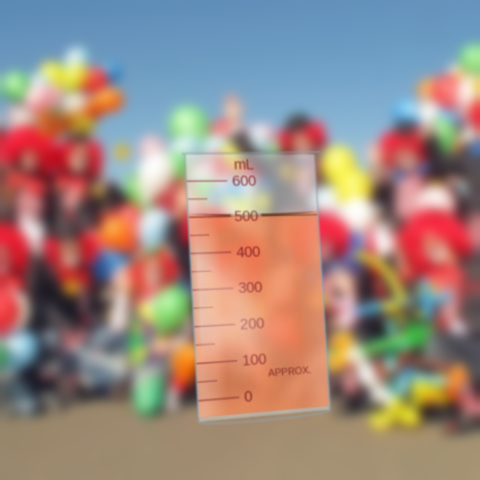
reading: **500** mL
